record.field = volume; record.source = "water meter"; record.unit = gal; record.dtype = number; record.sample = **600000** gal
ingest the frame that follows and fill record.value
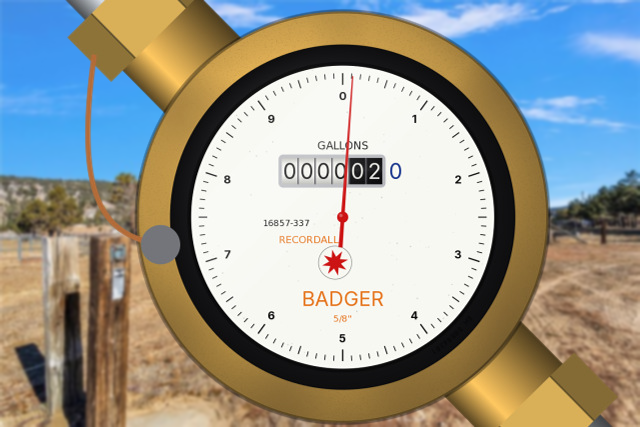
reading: **20.1** gal
